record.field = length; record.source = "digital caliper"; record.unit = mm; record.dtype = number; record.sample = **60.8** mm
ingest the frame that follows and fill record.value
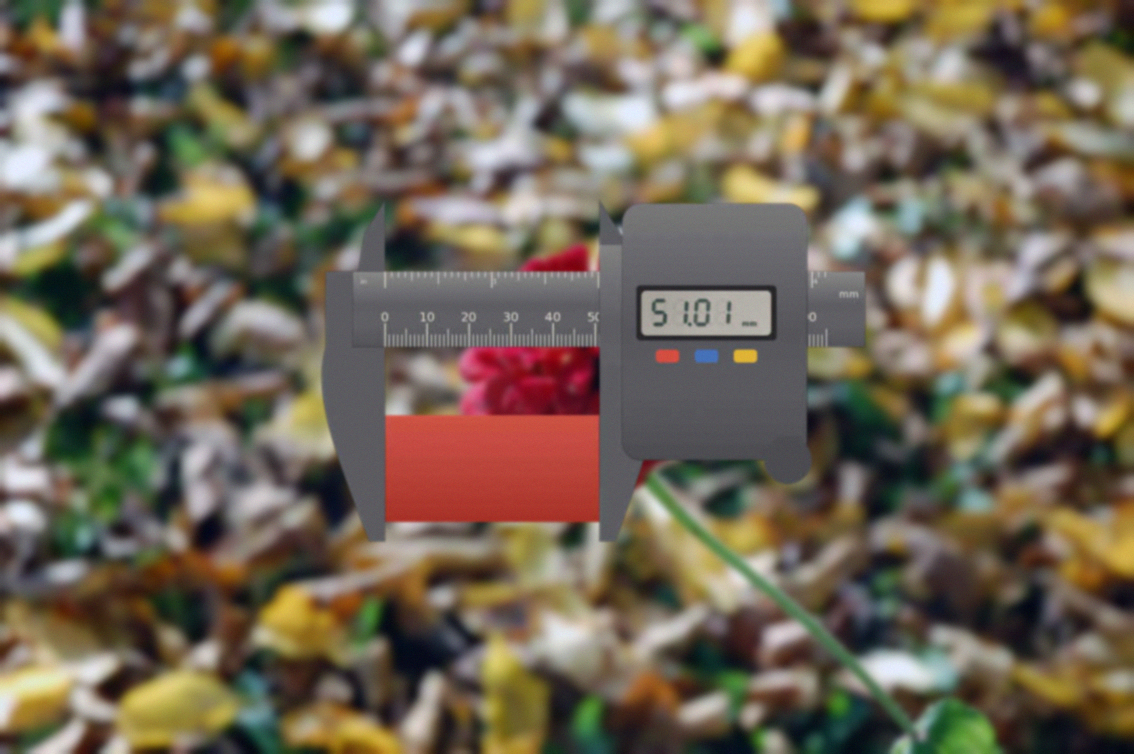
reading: **51.01** mm
